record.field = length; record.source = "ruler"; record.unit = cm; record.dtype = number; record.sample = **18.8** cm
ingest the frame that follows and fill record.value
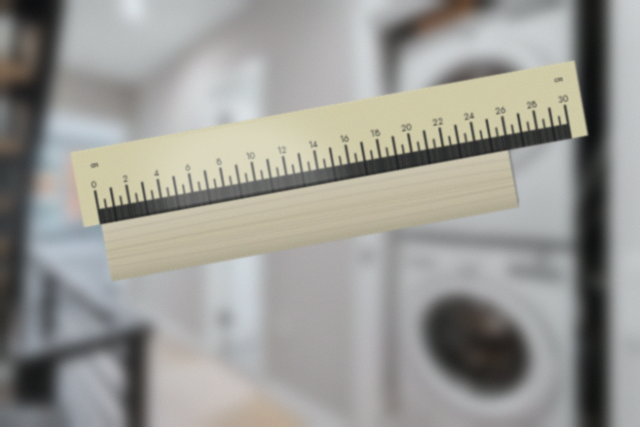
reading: **26** cm
